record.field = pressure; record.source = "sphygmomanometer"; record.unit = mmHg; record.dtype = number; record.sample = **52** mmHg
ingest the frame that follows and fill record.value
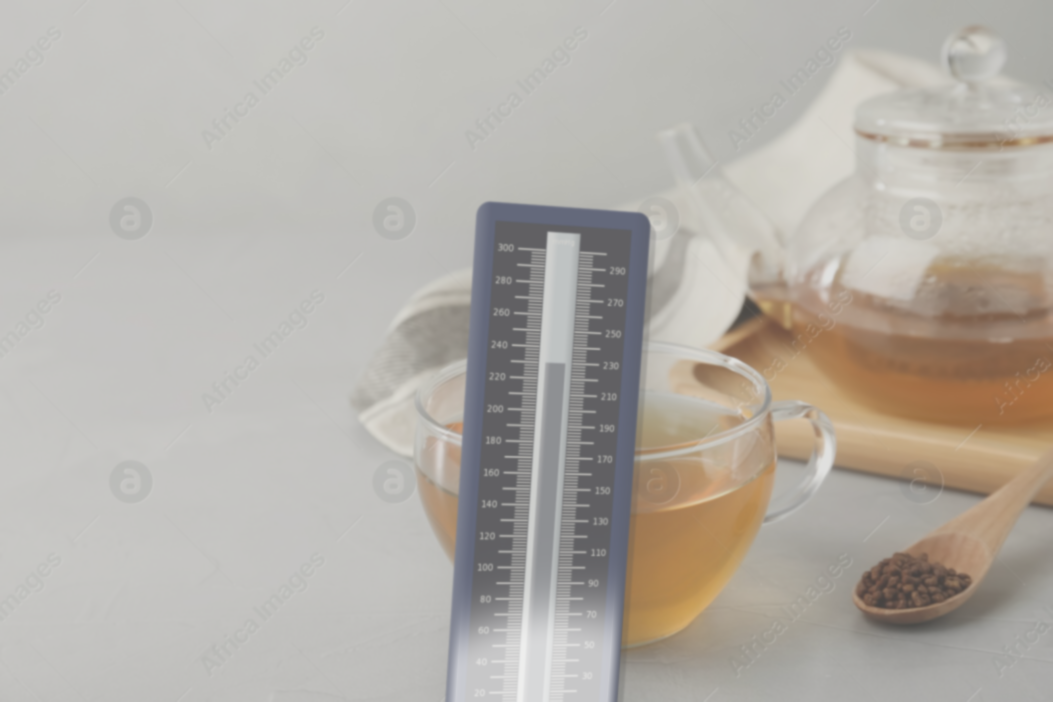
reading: **230** mmHg
